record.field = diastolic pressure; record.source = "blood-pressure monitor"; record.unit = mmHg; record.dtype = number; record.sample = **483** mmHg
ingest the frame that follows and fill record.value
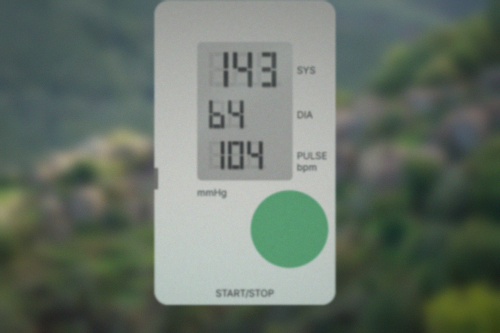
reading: **64** mmHg
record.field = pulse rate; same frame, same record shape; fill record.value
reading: **104** bpm
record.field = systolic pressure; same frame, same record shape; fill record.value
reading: **143** mmHg
